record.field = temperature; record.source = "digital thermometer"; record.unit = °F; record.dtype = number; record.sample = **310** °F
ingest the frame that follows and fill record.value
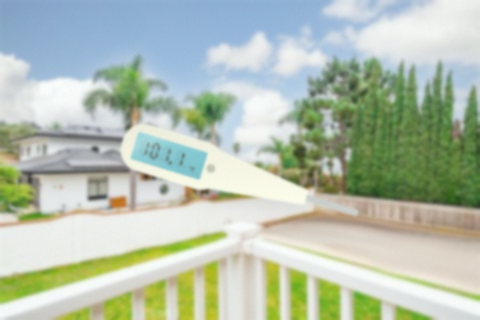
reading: **101.1** °F
